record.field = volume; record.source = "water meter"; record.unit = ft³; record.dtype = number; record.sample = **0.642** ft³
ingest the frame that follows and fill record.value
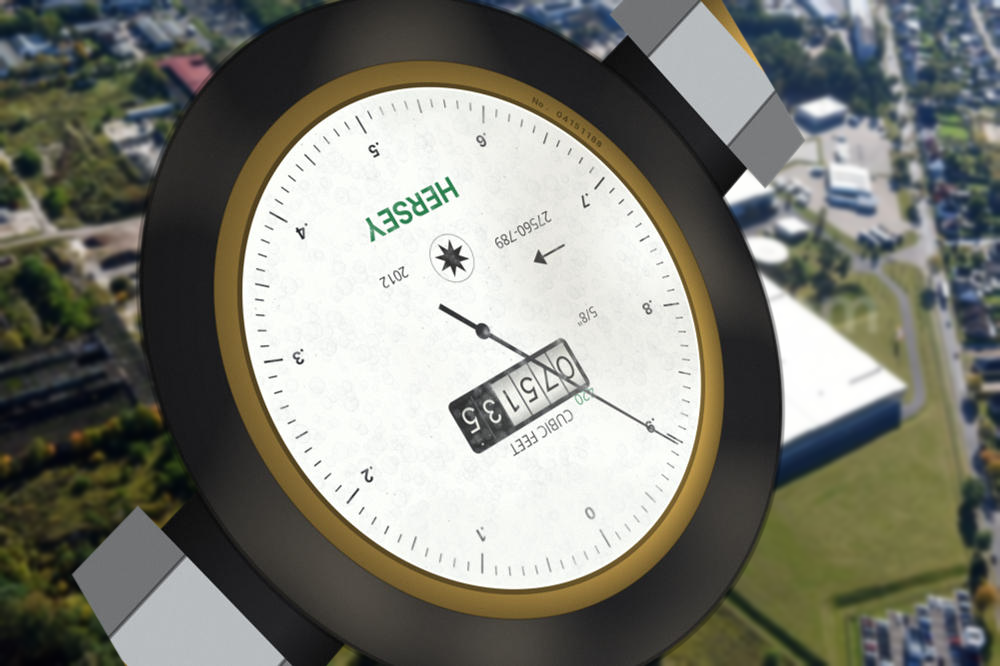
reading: **75134.90** ft³
